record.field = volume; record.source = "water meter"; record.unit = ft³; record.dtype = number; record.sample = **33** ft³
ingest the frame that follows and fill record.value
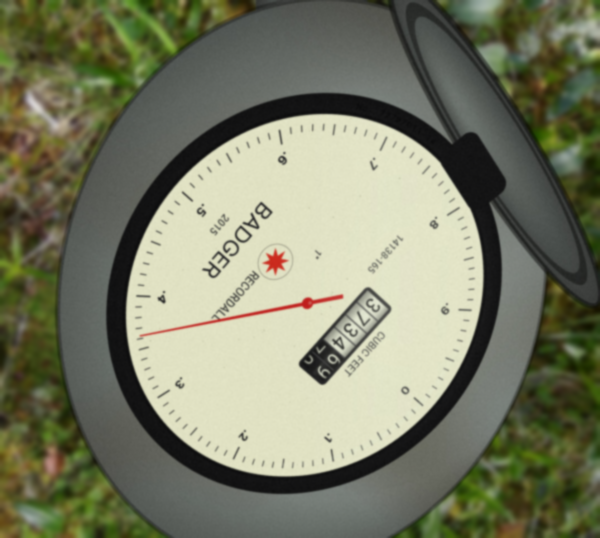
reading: **373469.36** ft³
